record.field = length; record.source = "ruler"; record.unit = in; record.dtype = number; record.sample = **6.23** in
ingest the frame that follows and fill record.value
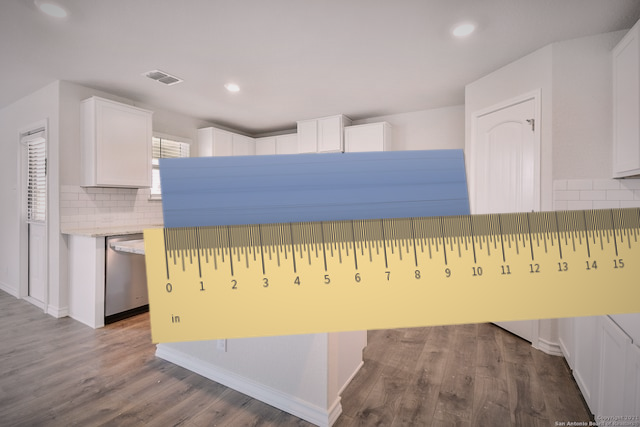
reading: **10** in
